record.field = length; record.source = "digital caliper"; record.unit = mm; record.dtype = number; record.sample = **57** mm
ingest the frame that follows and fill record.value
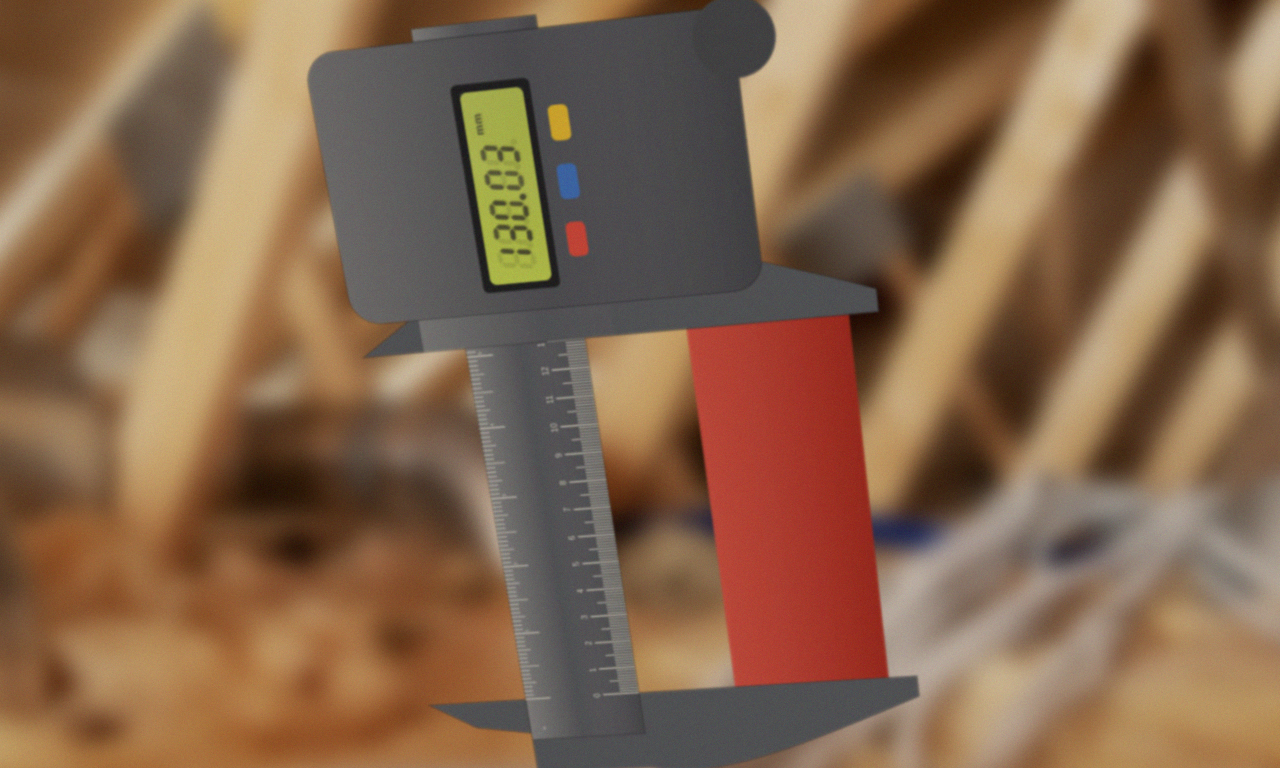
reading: **130.03** mm
